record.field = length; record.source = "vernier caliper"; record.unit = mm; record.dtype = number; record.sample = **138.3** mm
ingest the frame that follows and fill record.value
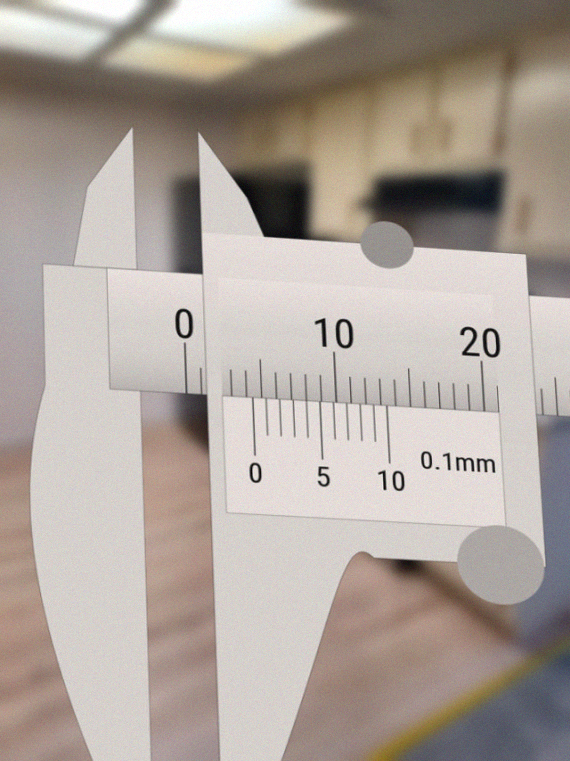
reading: **4.4** mm
